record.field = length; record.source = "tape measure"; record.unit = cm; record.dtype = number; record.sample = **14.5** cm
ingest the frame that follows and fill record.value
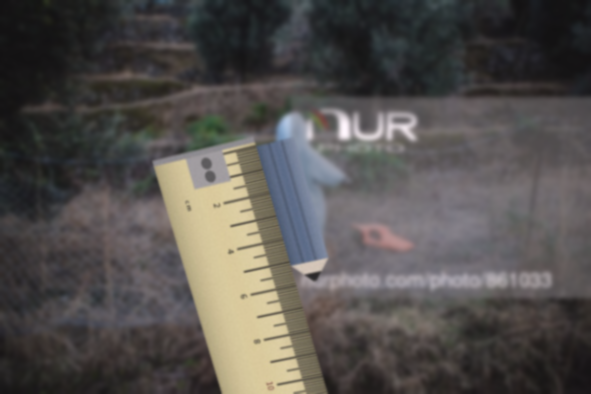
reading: **6** cm
